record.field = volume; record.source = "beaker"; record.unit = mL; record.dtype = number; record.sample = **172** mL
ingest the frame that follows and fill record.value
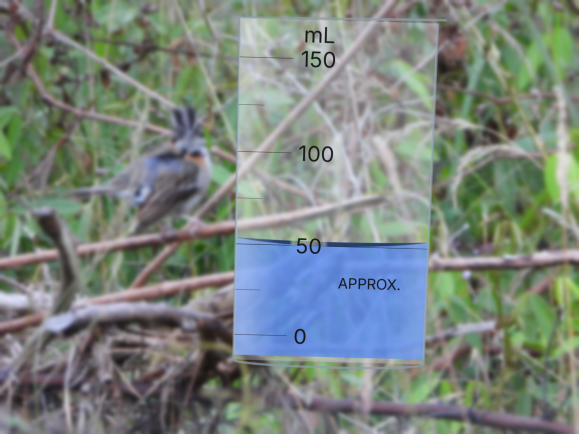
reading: **50** mL
